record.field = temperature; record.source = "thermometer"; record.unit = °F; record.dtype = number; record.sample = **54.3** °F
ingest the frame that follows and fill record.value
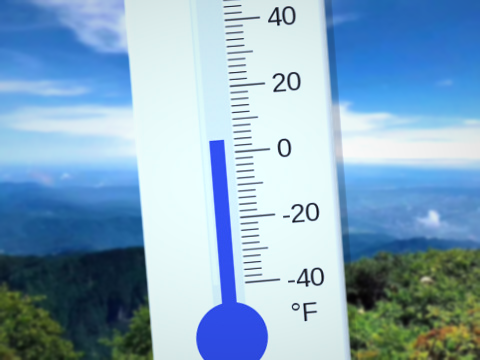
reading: **4** °F
